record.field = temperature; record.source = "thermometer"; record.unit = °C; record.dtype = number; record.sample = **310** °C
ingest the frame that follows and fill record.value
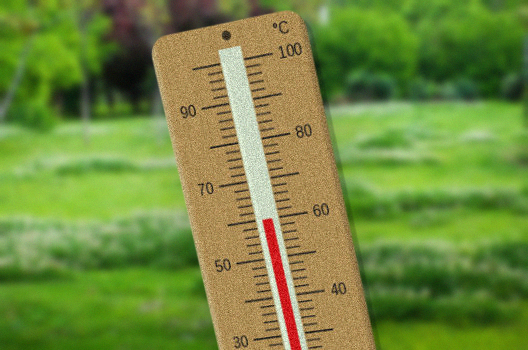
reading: **60** °C
